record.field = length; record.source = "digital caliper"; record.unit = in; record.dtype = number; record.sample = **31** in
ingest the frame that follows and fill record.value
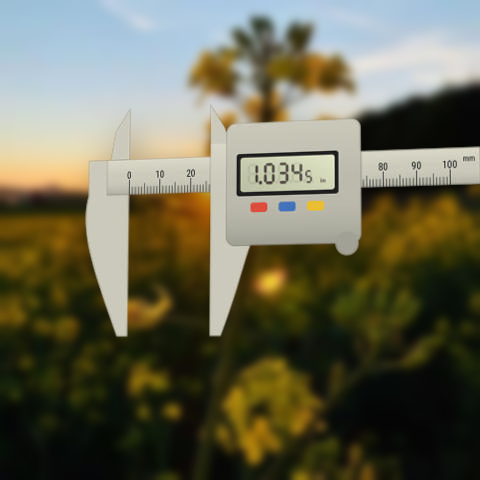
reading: **1.0345** in
